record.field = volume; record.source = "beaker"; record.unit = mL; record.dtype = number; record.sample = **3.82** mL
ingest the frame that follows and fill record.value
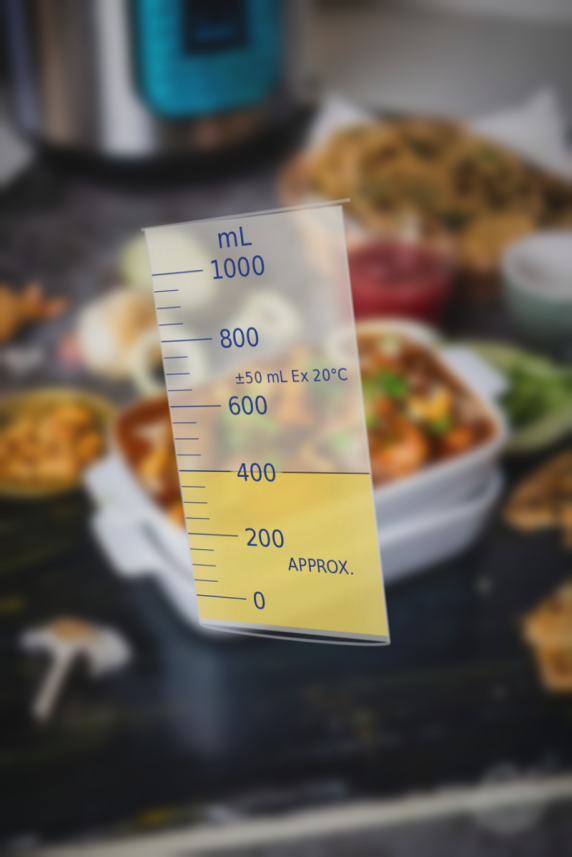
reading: **400** mL
